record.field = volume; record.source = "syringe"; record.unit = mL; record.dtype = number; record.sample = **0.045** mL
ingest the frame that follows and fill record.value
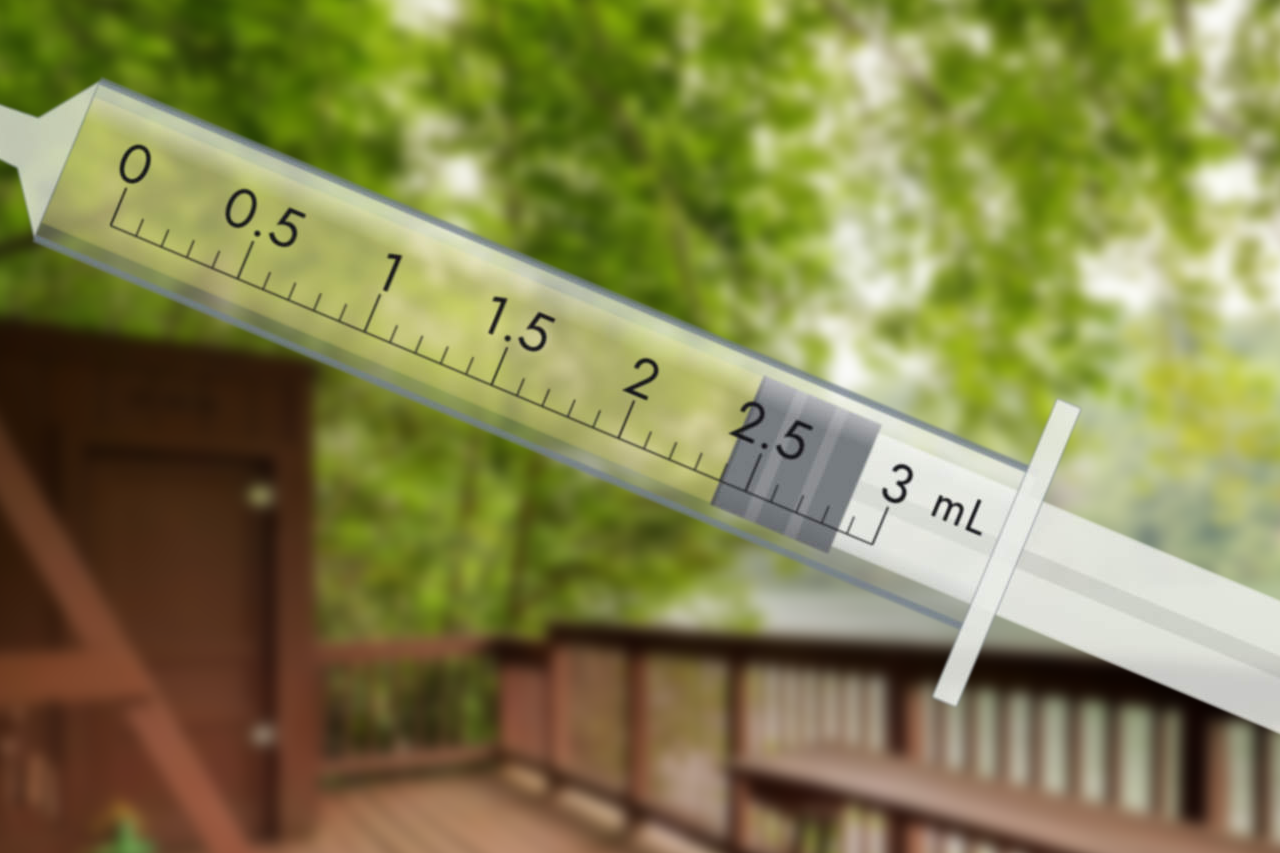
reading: **2.4** mL
